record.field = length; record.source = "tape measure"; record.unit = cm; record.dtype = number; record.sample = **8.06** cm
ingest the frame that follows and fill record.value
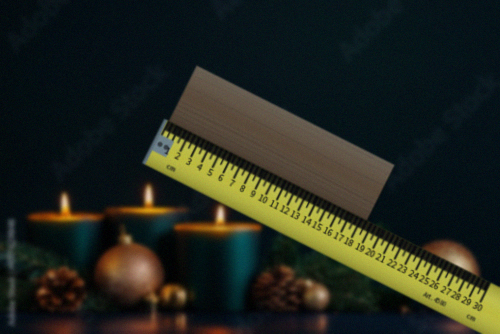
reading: **18.5** cm
